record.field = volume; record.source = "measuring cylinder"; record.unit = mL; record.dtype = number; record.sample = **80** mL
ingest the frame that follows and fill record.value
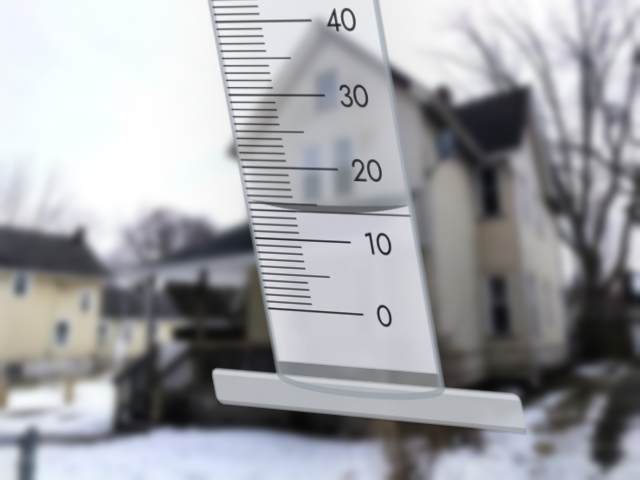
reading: **14** mL
